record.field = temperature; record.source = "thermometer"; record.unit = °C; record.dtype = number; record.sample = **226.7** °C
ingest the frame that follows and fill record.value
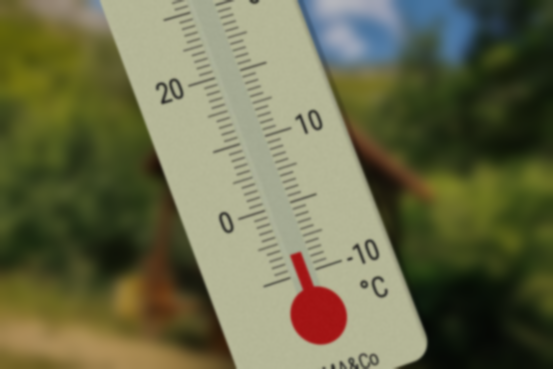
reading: **-7** °C
